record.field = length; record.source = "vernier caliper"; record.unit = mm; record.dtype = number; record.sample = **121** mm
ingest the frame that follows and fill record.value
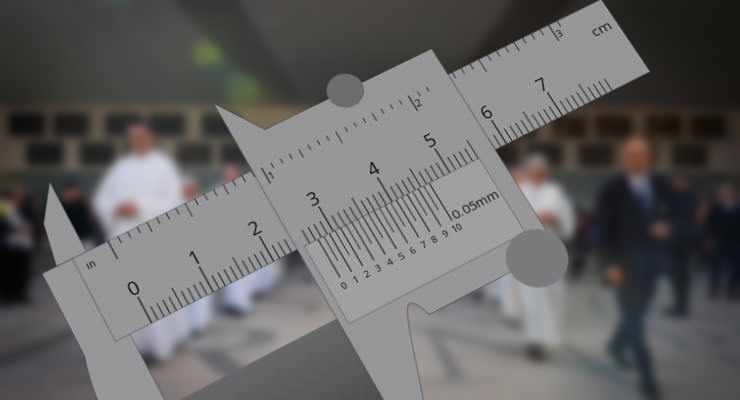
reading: **27.4** mm
